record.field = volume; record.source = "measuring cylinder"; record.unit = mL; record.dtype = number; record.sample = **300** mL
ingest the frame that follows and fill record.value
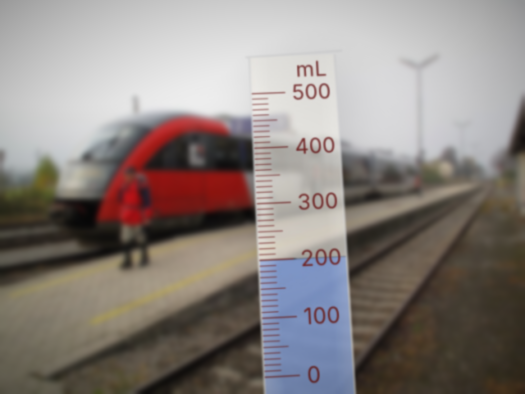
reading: **200** mL
